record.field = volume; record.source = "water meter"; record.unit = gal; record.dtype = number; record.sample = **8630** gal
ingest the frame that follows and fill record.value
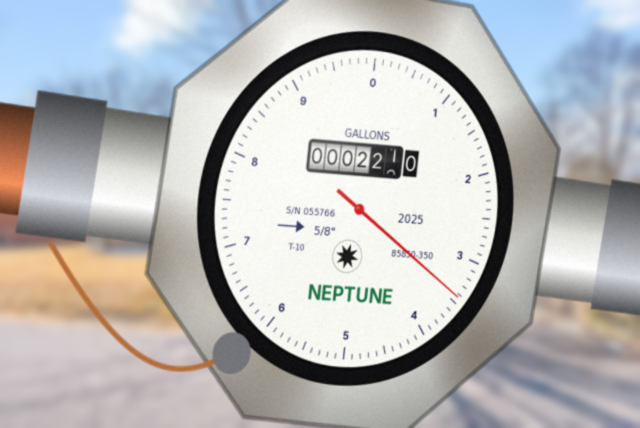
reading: **2213.4** gal
